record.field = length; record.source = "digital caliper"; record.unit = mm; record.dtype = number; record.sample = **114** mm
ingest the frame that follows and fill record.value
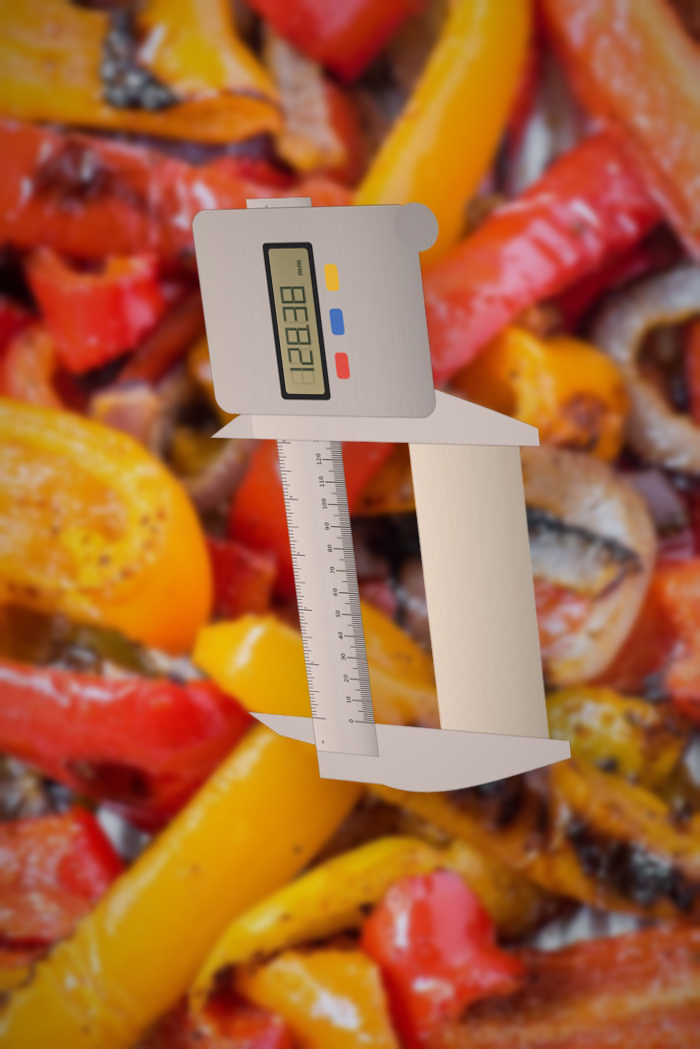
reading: **128.38** mm
